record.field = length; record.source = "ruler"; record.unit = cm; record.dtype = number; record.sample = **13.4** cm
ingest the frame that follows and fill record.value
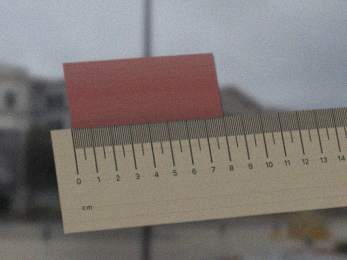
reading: **8** cm
